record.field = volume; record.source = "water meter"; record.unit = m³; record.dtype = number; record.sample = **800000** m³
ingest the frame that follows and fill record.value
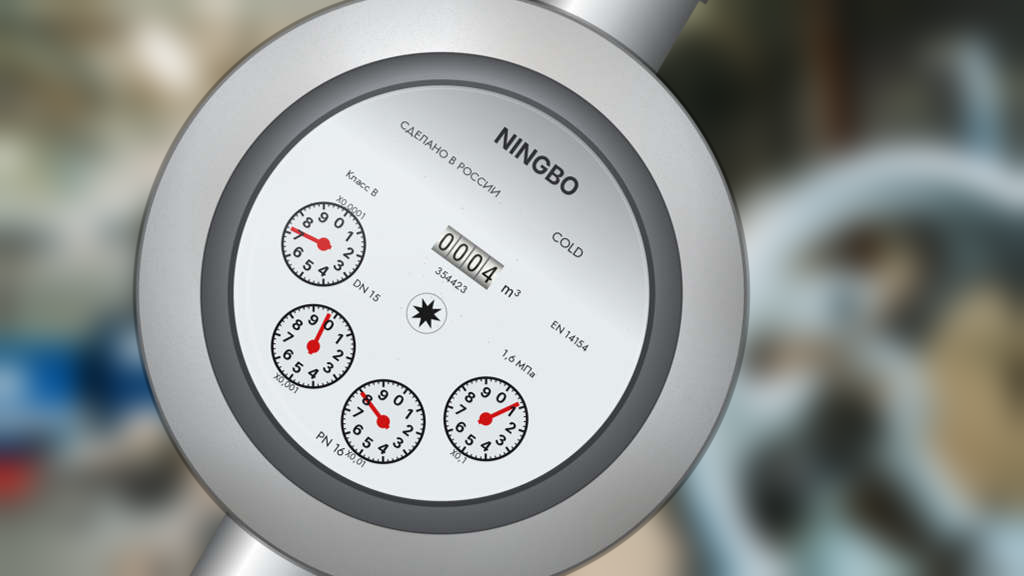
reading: **4.0797** m³
